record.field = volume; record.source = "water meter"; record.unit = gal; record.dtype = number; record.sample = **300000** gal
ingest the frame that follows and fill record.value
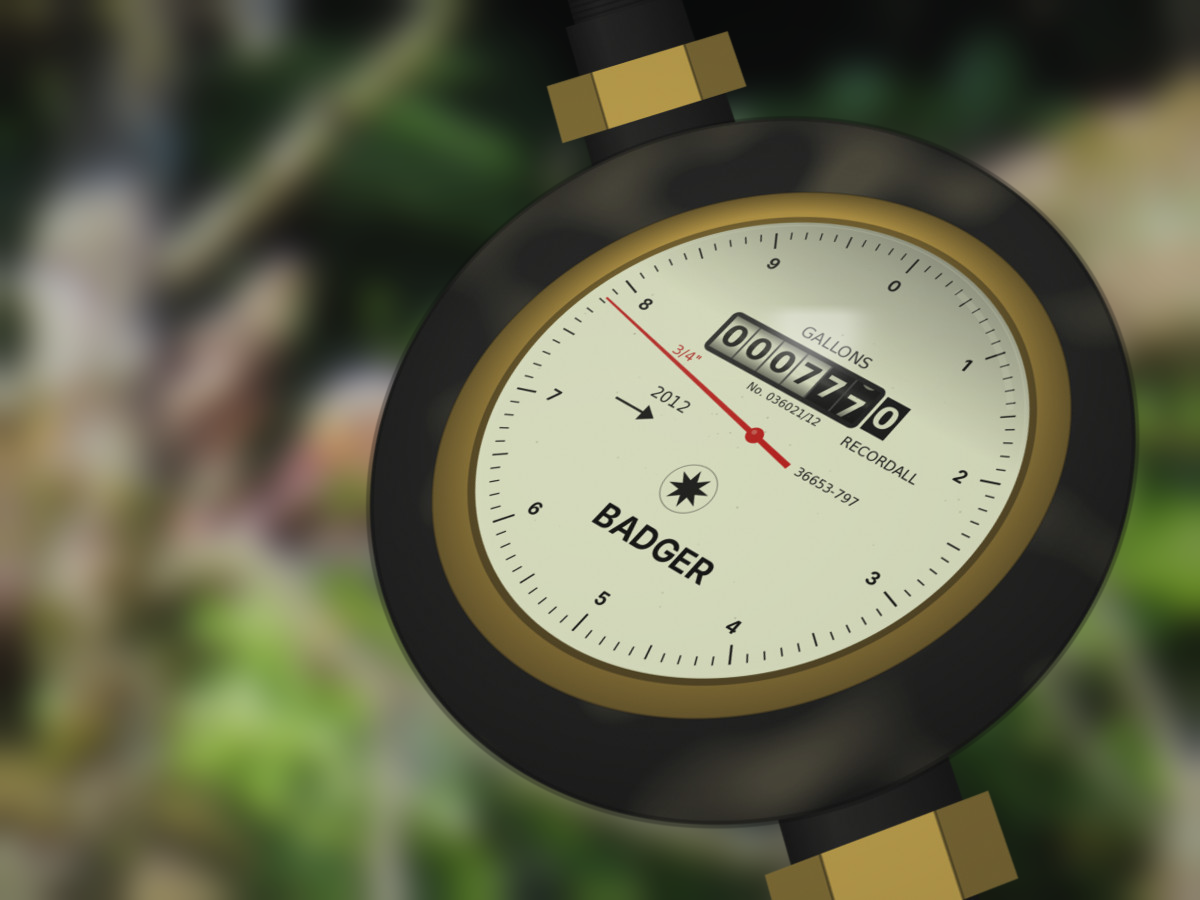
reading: **7767.8** gal
